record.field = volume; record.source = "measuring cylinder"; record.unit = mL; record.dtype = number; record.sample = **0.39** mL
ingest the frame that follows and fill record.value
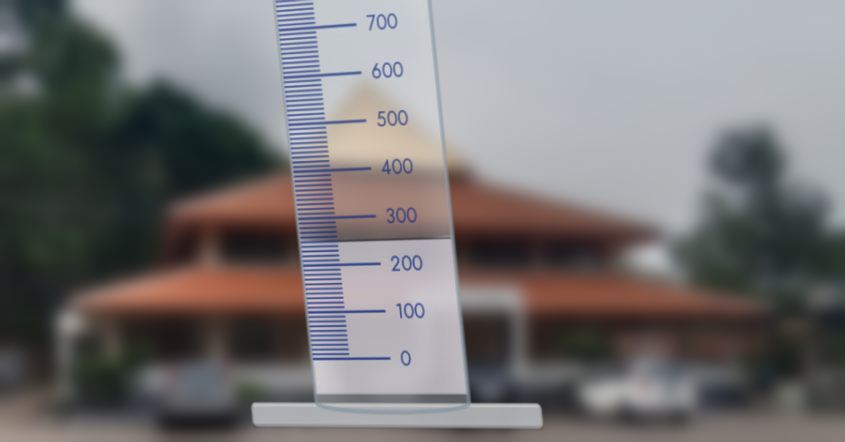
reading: **250** mL
